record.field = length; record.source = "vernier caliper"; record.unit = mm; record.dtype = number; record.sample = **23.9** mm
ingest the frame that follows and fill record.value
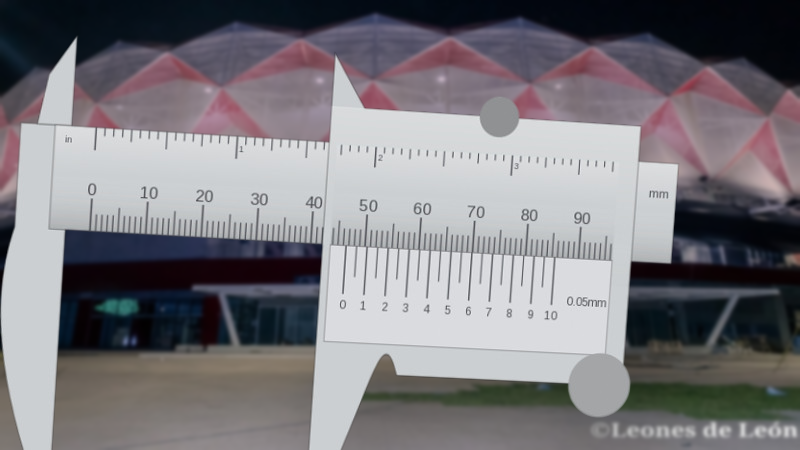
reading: **46.5** mm
